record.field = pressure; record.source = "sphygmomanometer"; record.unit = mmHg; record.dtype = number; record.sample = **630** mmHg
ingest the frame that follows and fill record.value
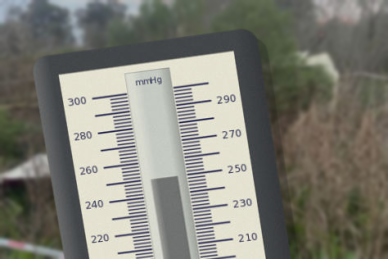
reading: **250** mmHg
